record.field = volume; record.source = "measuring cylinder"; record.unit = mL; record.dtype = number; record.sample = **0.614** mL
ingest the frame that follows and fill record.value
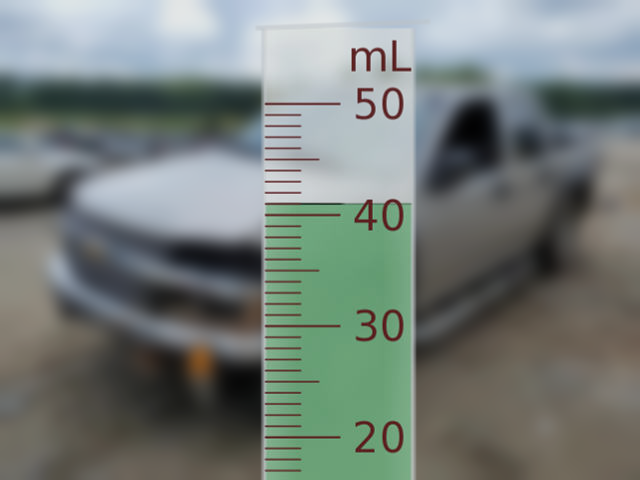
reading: **41** mL
